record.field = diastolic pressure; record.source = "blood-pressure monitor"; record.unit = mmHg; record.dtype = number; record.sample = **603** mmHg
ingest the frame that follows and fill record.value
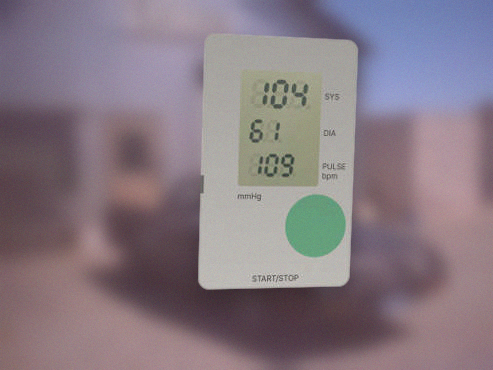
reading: **61** mmHg
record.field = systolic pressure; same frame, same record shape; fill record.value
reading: **104** mmHg
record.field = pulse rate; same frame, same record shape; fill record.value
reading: **109** bpm
